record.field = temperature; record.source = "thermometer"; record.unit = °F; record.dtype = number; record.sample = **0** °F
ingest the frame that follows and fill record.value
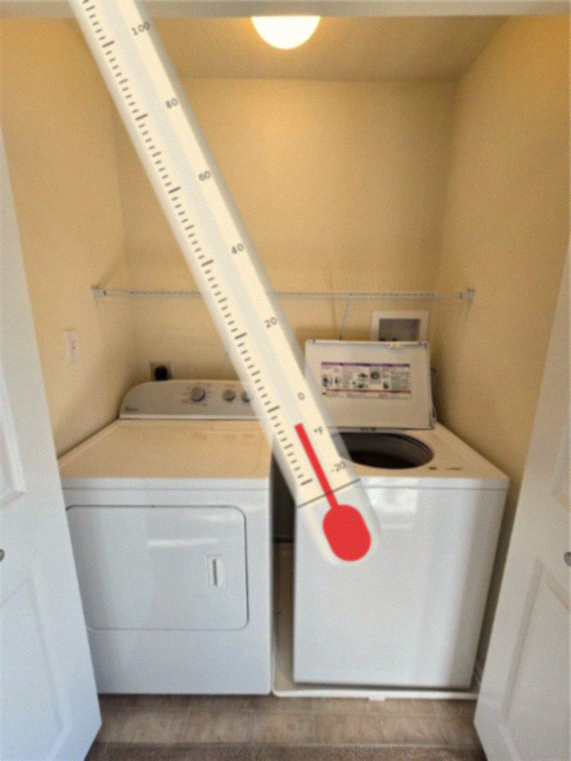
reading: **-6** °F
